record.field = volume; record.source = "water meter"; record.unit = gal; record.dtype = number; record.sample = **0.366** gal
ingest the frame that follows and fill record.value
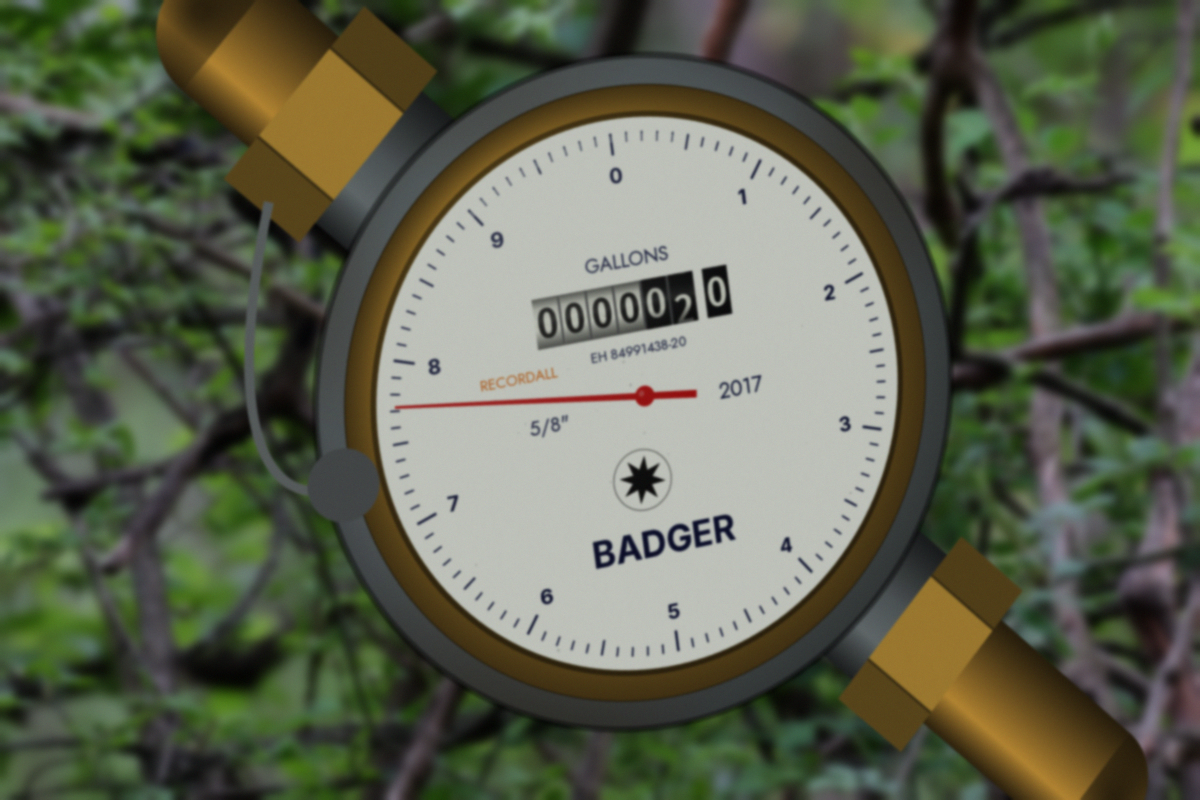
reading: **17.7** gal
